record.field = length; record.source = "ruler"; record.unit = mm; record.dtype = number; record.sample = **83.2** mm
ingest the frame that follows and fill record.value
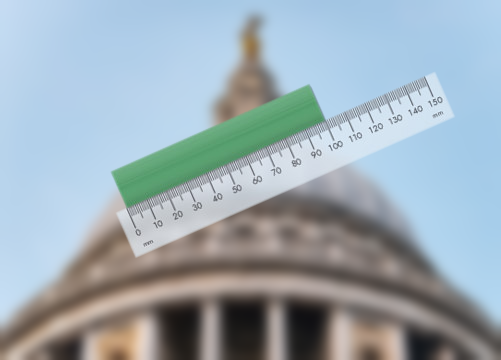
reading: **100** mm
